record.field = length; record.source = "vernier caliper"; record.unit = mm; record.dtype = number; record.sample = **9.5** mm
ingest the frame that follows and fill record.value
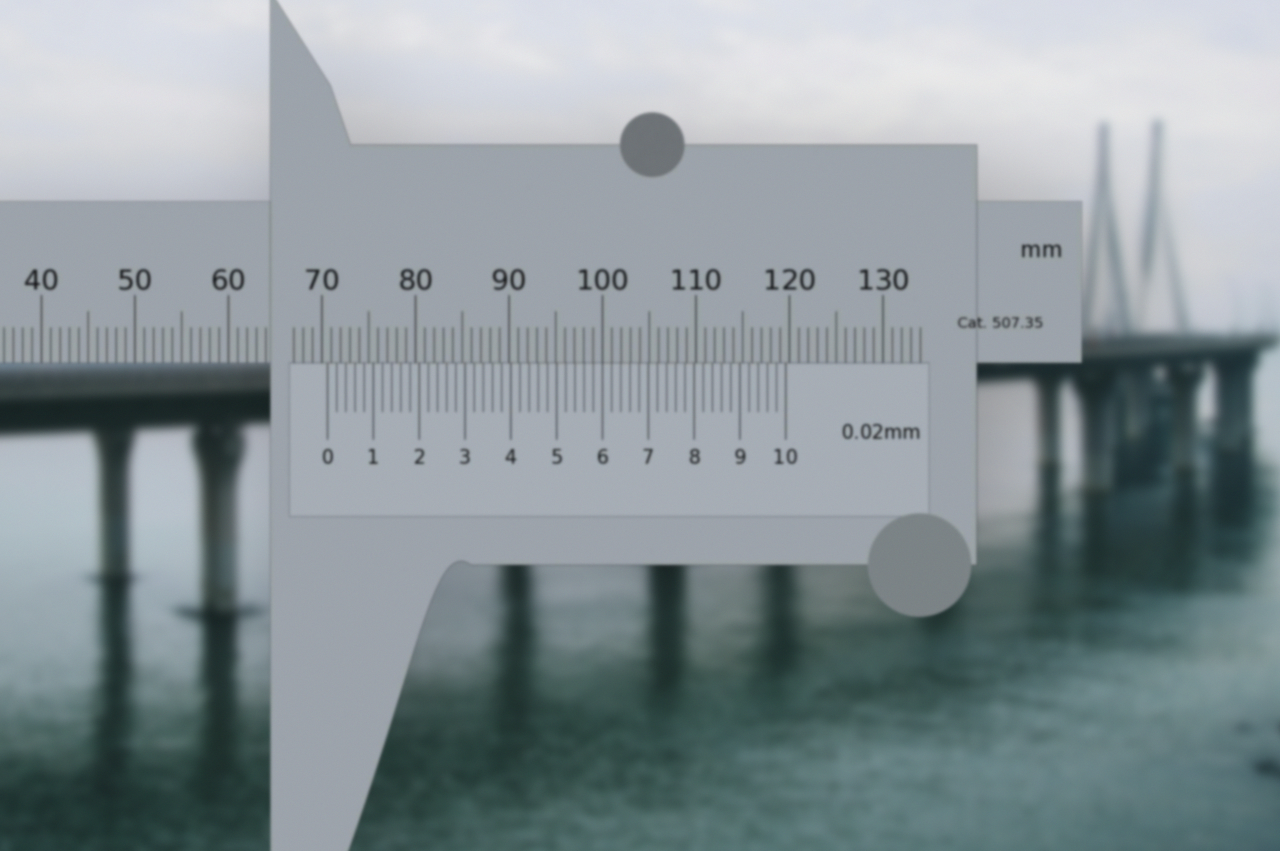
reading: **70.6** mm
